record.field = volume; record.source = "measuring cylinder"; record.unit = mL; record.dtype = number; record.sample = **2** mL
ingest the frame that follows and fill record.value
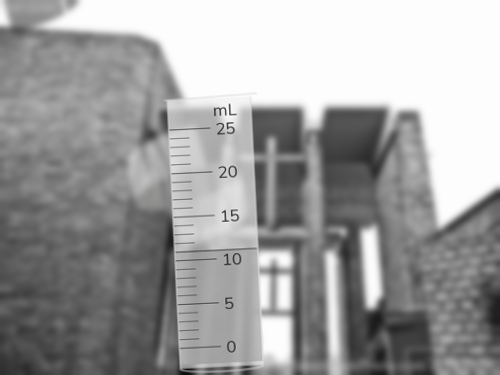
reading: **11** mL
